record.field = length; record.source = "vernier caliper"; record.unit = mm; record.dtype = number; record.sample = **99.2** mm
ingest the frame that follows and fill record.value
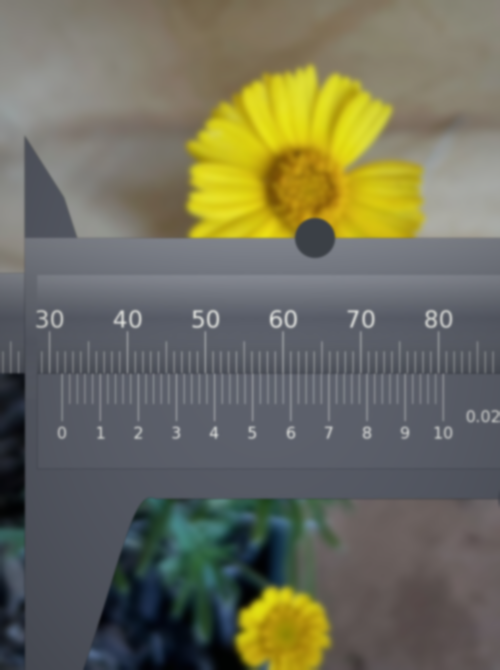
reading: **31.6** mm
